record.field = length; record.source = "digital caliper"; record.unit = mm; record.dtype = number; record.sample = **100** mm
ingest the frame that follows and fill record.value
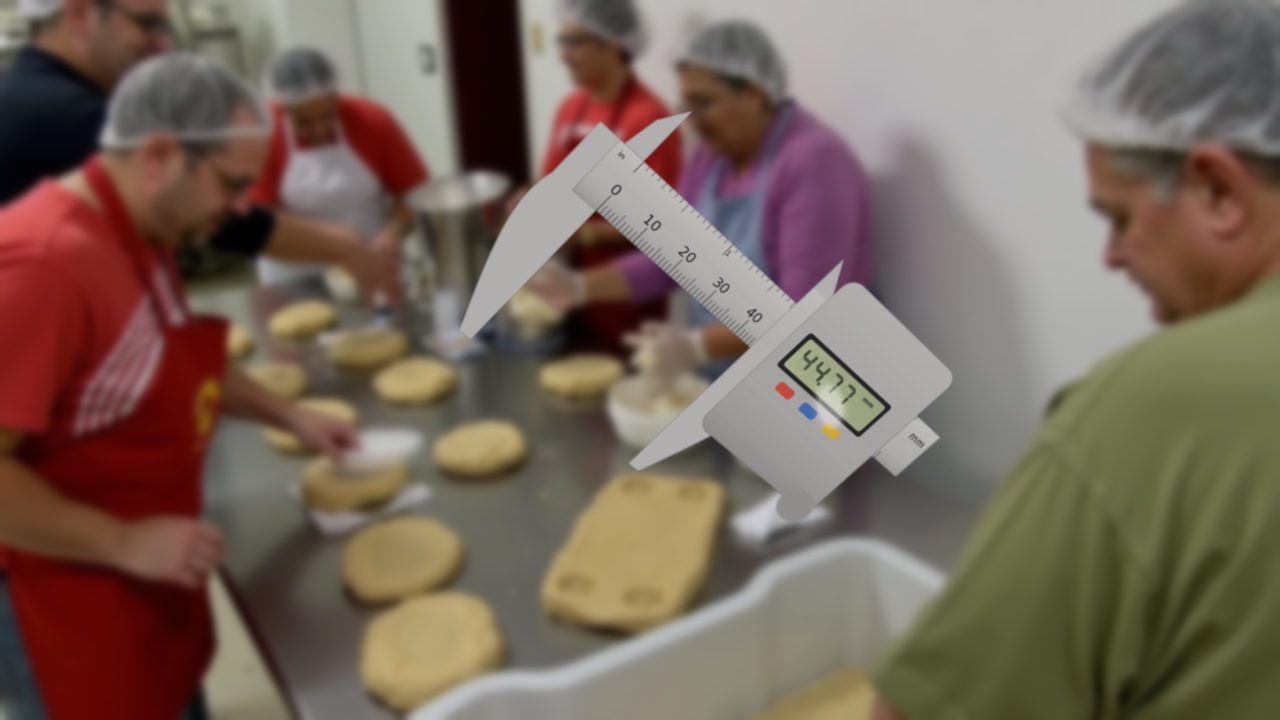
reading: **44.77** mm
